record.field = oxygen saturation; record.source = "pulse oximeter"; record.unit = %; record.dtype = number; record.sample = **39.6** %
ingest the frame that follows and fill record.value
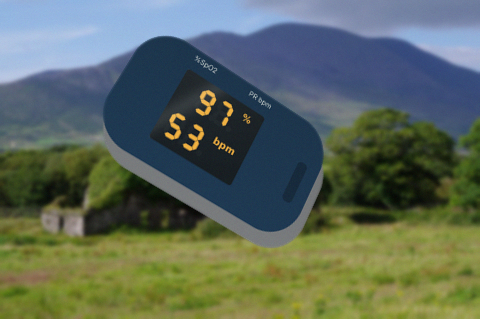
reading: **97** %
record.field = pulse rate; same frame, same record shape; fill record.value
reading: **53** bpm
